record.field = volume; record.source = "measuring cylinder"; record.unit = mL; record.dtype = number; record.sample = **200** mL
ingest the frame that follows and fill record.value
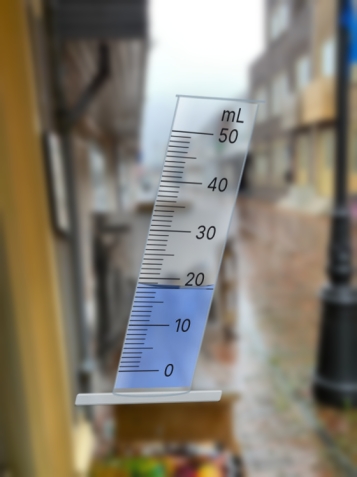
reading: **18** mL
